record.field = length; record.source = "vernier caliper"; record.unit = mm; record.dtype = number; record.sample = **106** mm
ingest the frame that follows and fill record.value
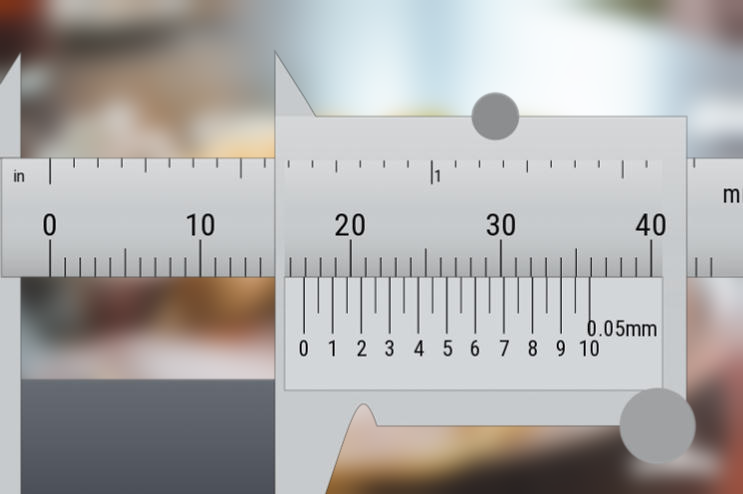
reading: **16.9** mm
